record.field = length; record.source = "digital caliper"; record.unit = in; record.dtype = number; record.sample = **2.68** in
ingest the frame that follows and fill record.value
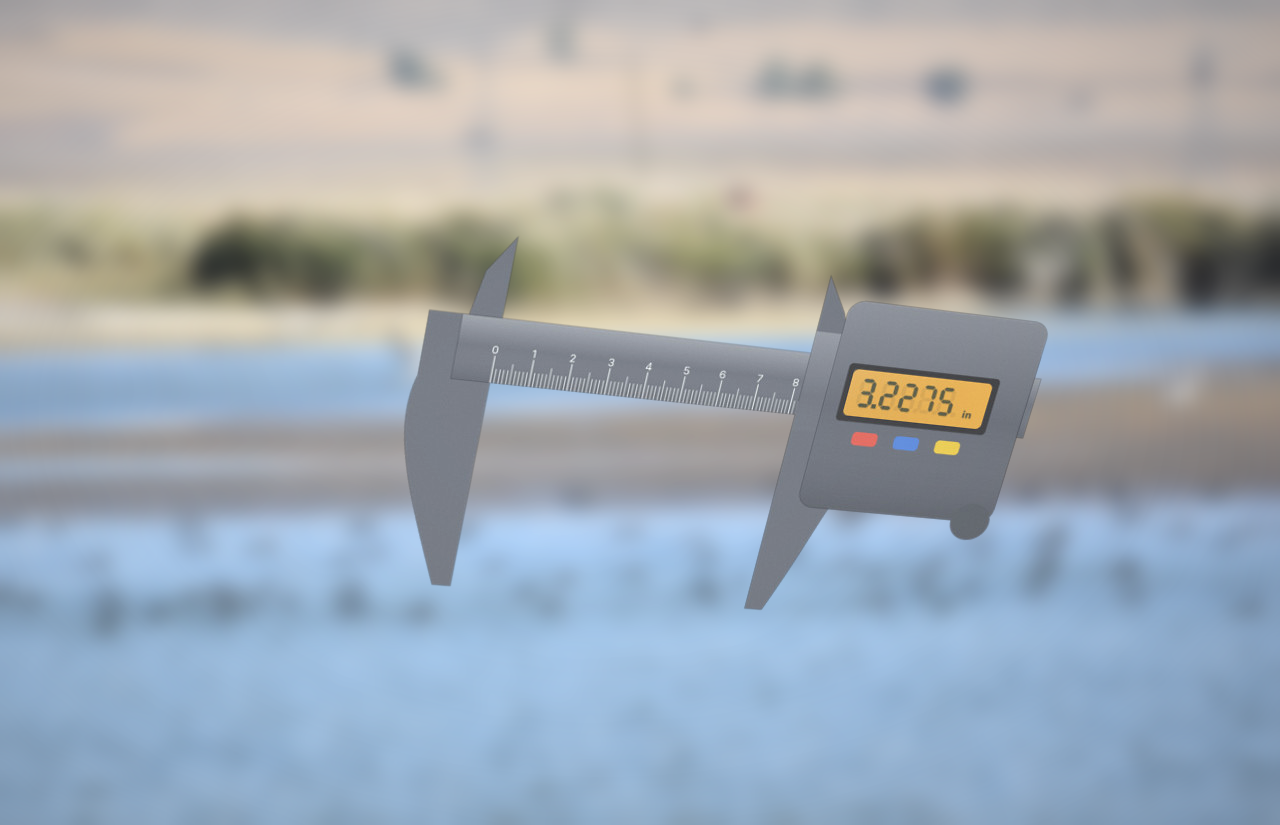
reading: **3.2275** in
